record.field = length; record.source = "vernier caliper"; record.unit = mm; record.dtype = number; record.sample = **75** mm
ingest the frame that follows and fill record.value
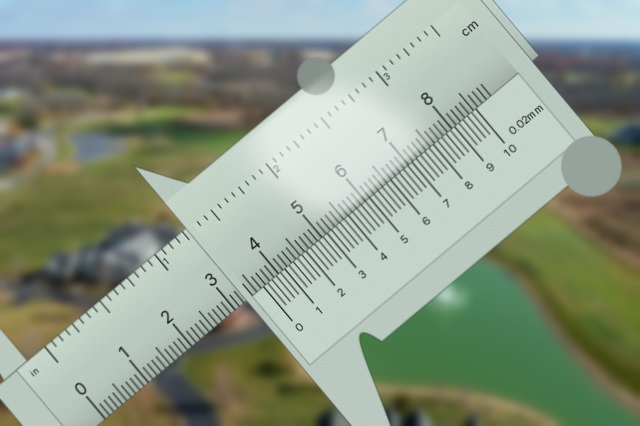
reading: **36.5** mm
